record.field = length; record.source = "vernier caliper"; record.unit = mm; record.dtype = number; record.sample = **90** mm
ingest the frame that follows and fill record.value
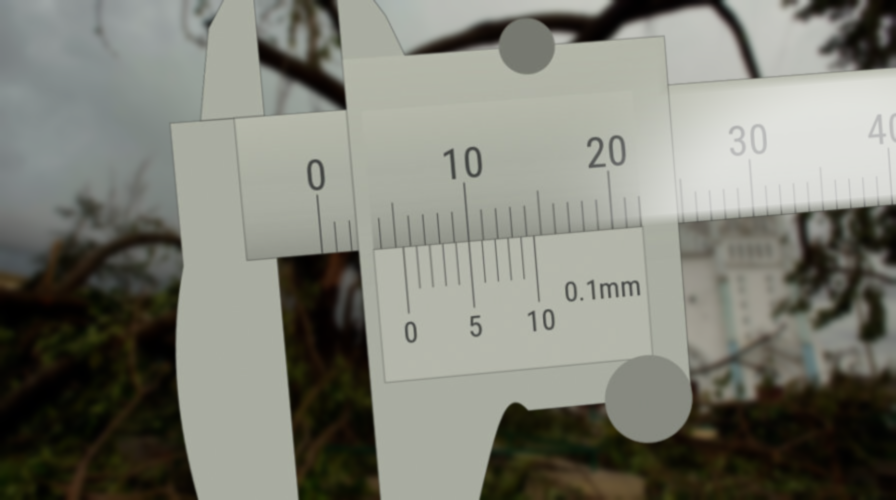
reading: **5.5** mm
